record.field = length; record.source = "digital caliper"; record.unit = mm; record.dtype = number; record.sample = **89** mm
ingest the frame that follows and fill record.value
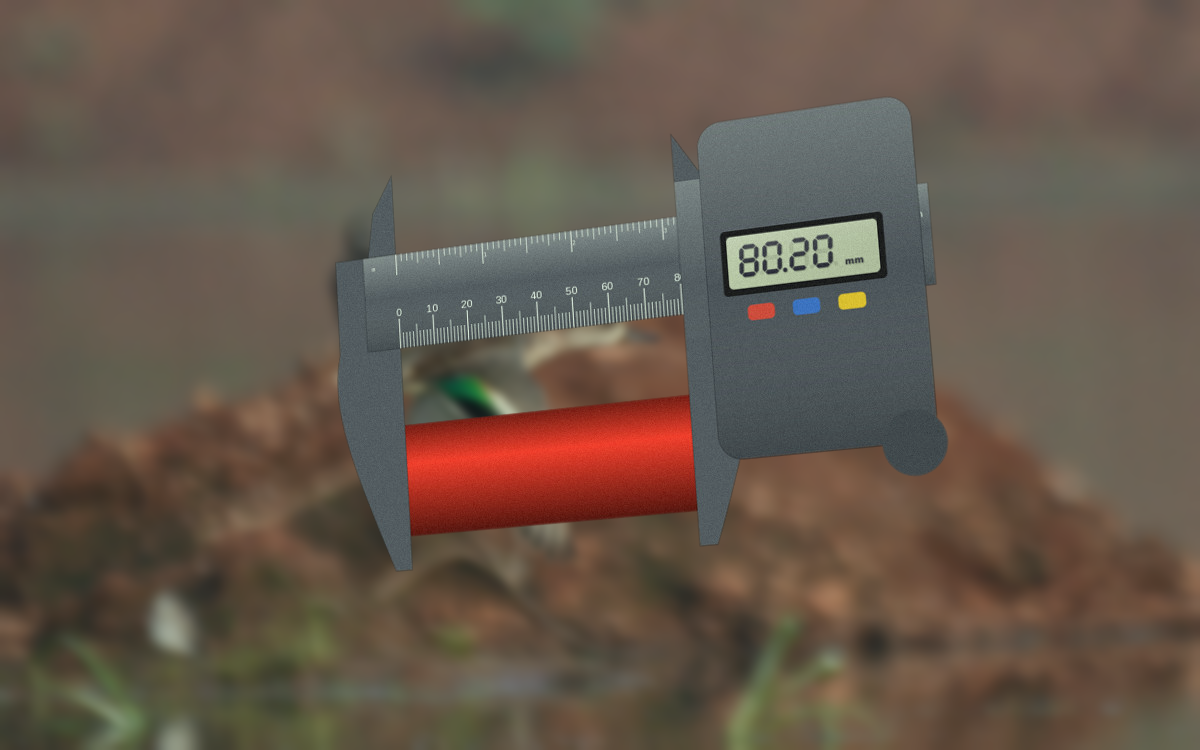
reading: **80.20** mm
